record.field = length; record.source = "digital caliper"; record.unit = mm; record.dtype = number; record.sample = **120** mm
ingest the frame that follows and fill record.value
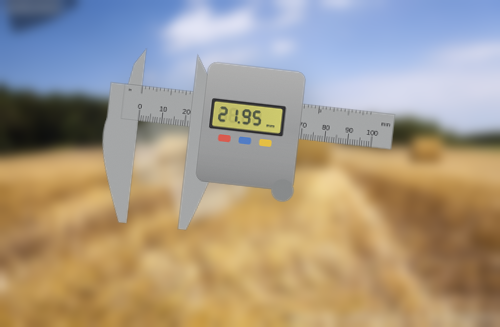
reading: **21.95** mm
